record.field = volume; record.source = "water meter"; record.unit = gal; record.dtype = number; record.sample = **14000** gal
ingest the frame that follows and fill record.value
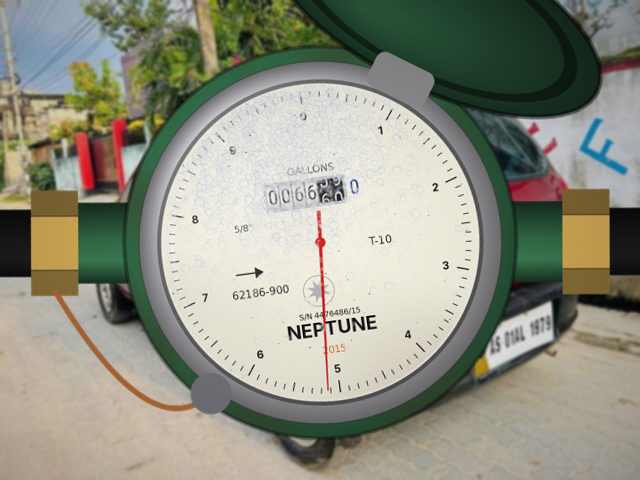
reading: **66595.1** gal
